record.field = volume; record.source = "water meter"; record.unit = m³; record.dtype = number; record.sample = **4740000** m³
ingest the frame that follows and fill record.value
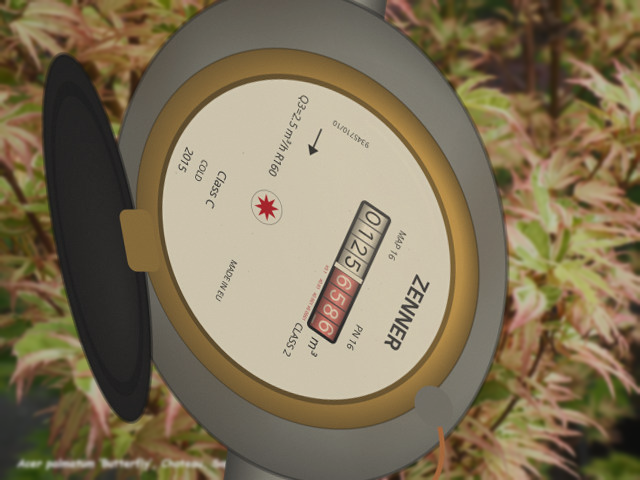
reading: **125.6586** m³
